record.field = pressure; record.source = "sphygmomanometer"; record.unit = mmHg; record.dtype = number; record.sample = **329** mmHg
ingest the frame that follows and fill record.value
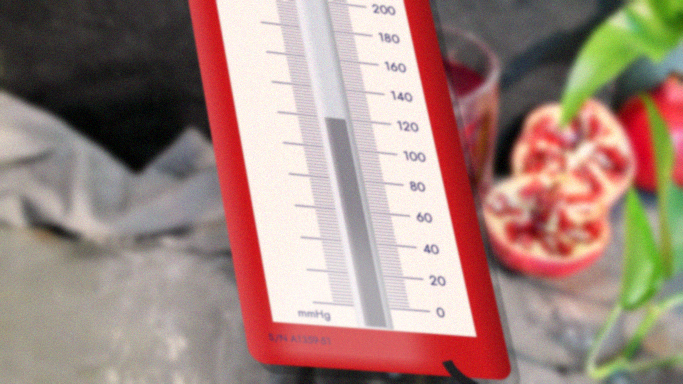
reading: **120** mmHg
